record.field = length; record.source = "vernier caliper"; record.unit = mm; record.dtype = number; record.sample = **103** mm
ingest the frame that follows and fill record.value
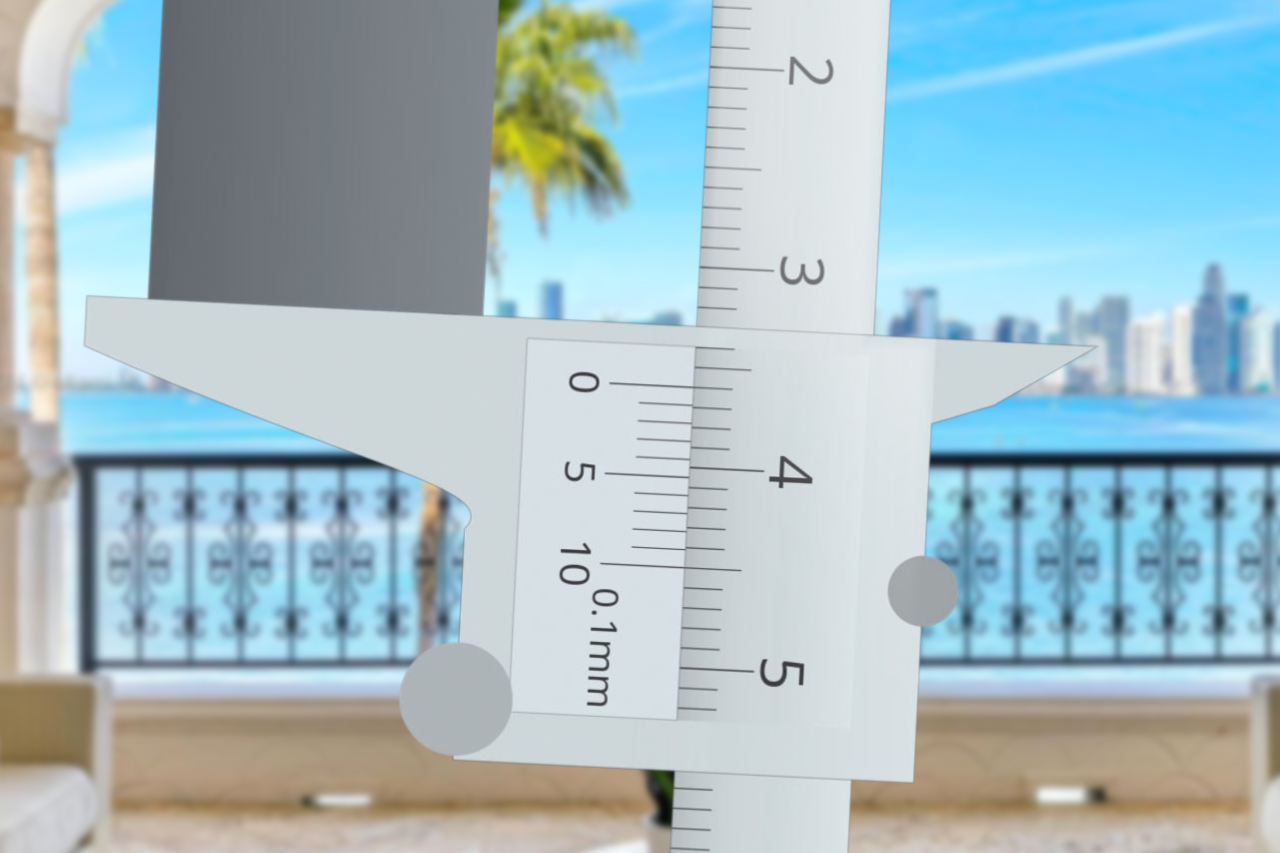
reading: **36.0** mm
